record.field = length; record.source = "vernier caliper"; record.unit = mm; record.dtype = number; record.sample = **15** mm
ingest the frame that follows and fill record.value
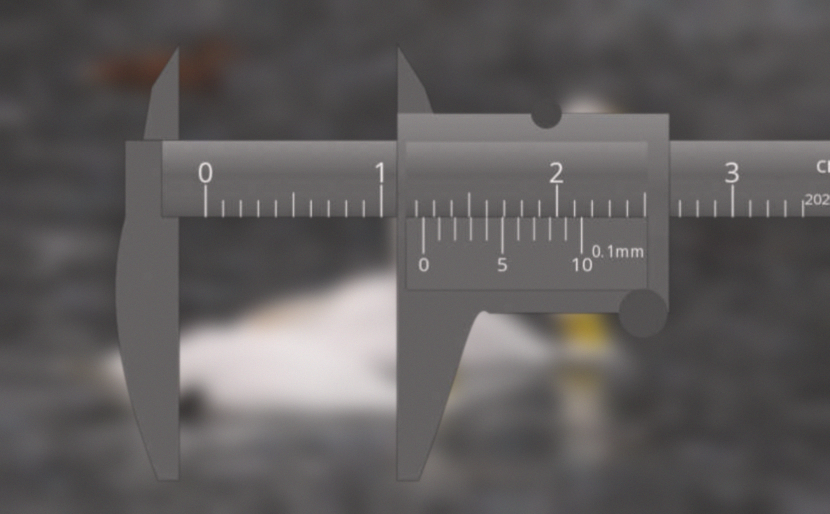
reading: **12.4** mm
